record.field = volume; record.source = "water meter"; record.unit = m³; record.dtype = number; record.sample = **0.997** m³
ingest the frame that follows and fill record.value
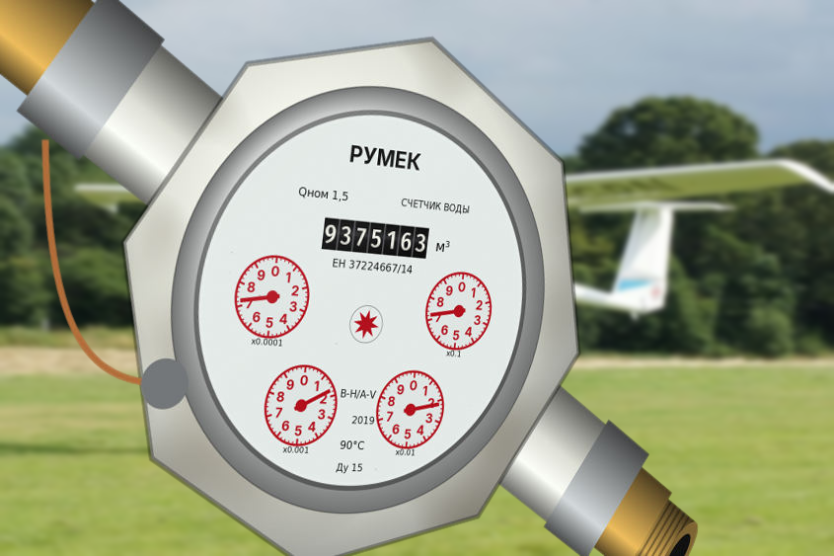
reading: **9375163.7217** m³
